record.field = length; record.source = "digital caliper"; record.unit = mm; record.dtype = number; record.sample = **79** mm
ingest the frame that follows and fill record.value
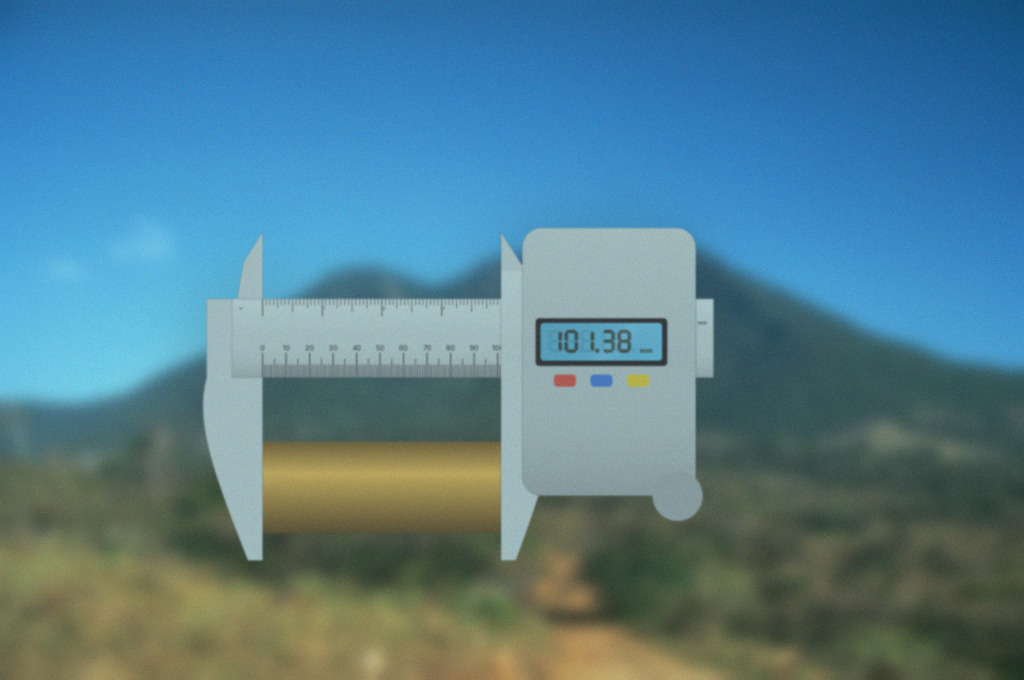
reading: **101.38** mm
